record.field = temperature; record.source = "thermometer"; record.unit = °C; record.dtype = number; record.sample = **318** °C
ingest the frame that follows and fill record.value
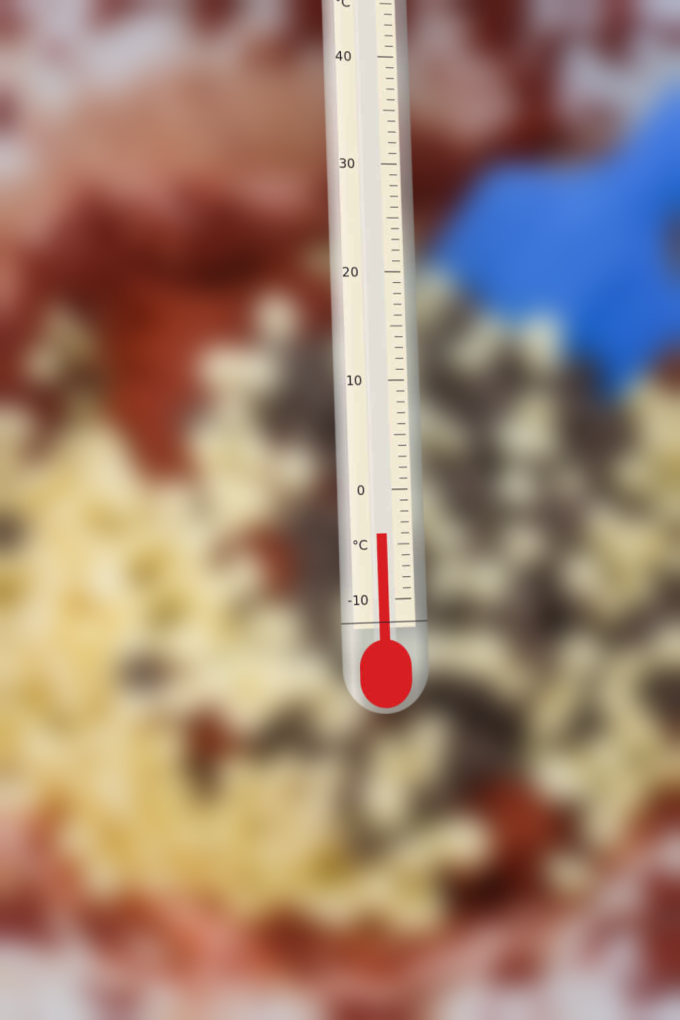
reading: **-4** °C
